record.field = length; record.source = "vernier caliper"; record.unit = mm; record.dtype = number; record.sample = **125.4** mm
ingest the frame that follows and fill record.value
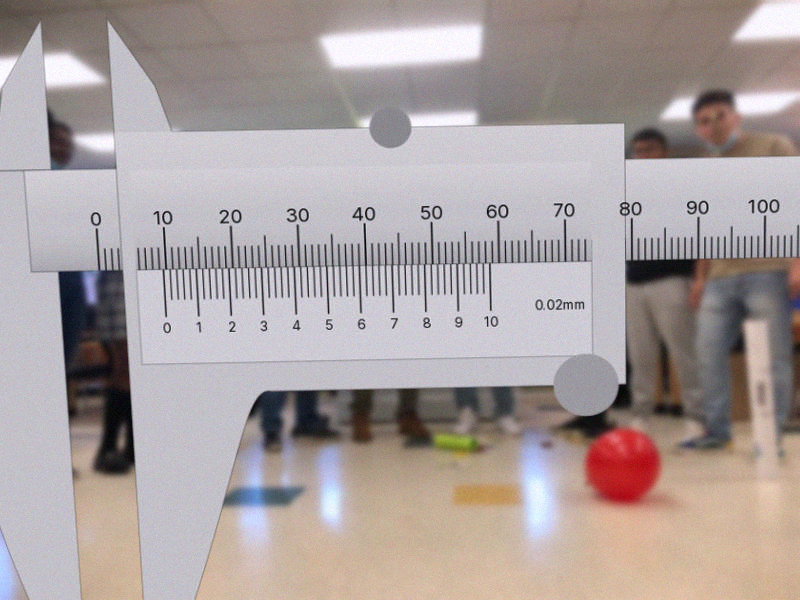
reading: **9.6** mm
